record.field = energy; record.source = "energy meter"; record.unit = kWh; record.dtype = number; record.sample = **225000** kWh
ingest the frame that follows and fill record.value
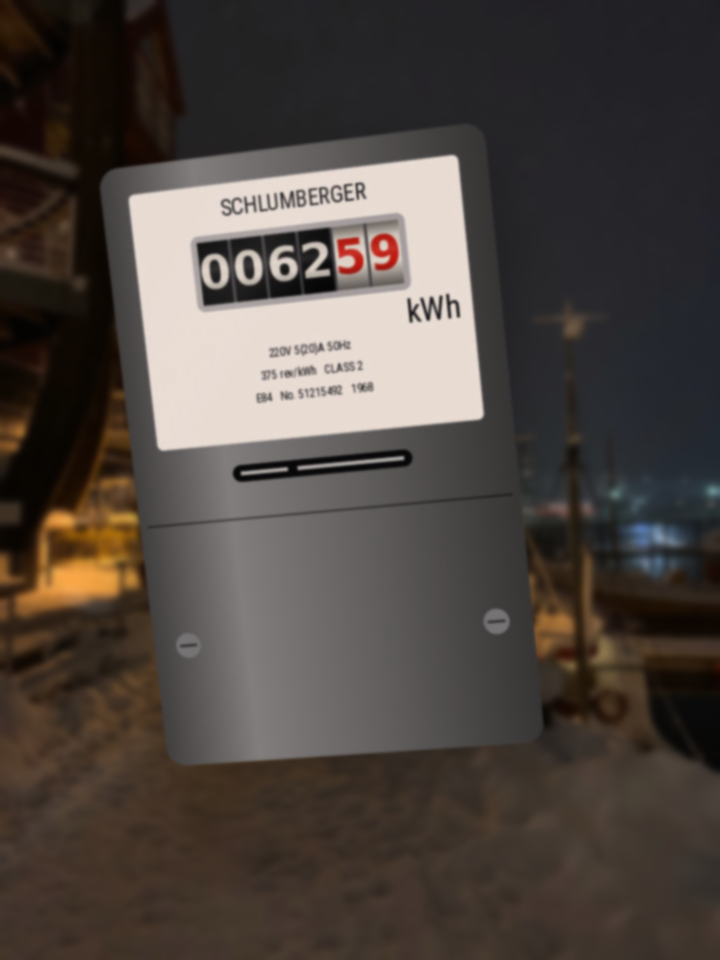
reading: **62.59** kWh
